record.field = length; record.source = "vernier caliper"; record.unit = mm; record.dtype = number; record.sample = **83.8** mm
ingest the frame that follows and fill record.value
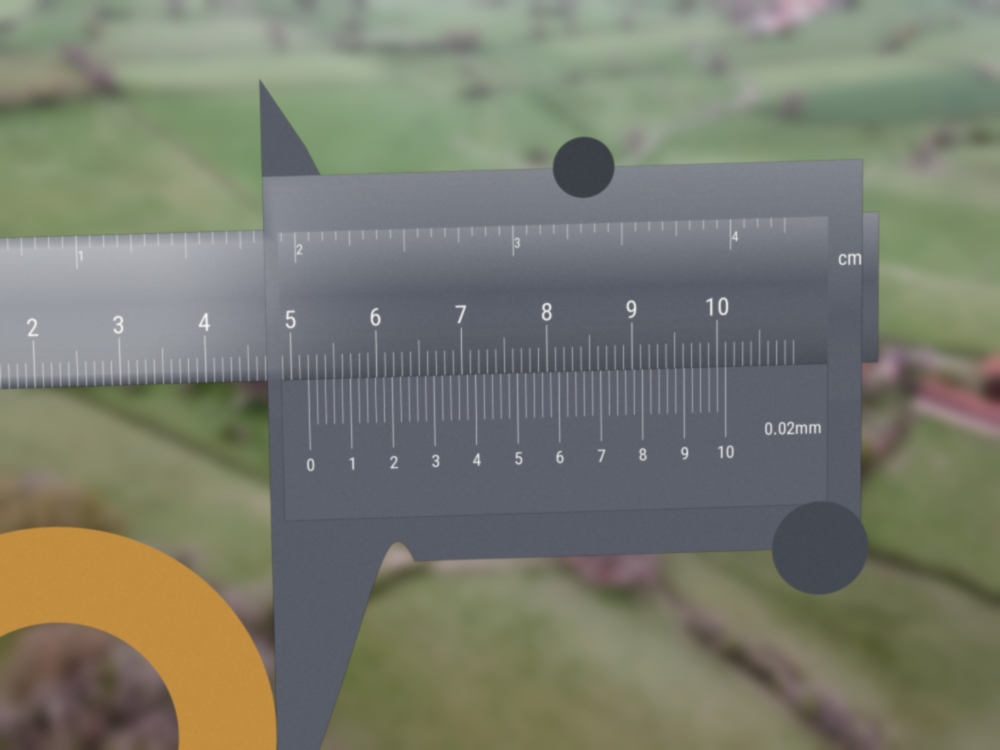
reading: **52.0** mm
